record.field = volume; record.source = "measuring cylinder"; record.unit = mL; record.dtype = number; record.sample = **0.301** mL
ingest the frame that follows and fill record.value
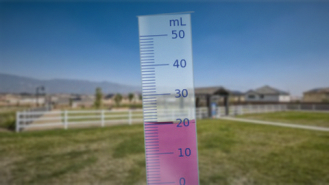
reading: **20** mL
